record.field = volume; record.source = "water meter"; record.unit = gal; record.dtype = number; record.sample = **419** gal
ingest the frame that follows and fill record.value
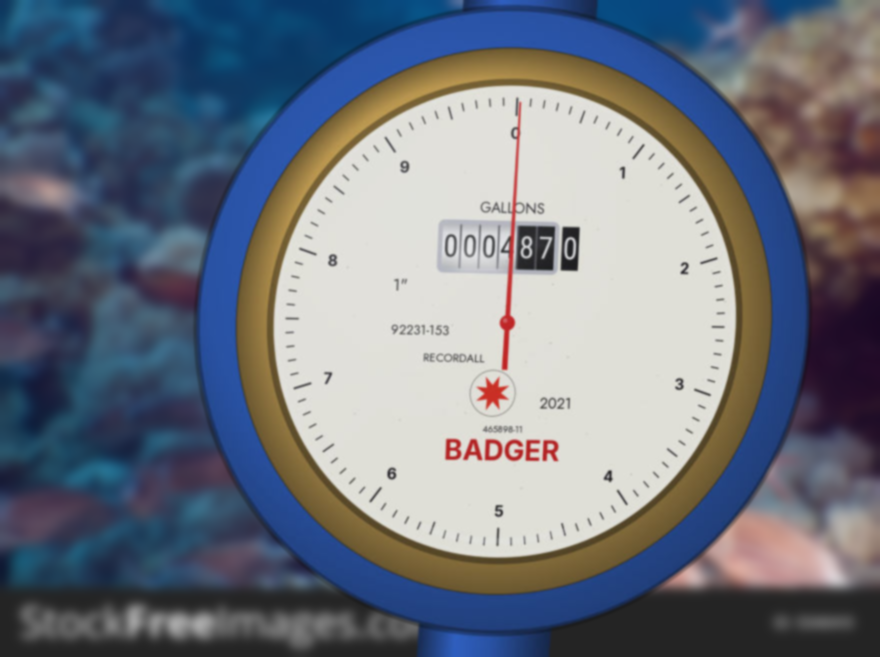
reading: **4870.0** gal
